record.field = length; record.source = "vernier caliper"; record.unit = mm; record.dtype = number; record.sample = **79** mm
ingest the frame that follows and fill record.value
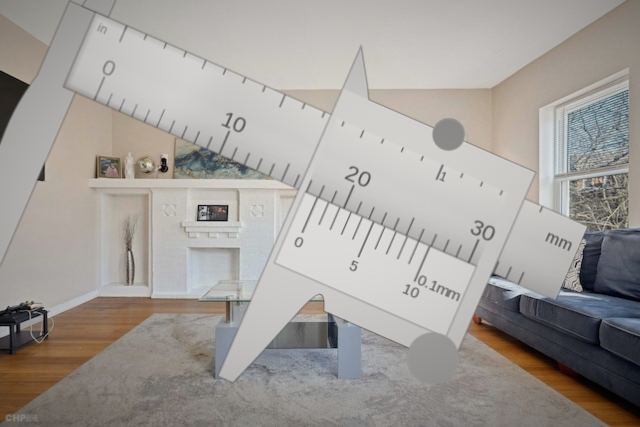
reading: **17.9** mm
